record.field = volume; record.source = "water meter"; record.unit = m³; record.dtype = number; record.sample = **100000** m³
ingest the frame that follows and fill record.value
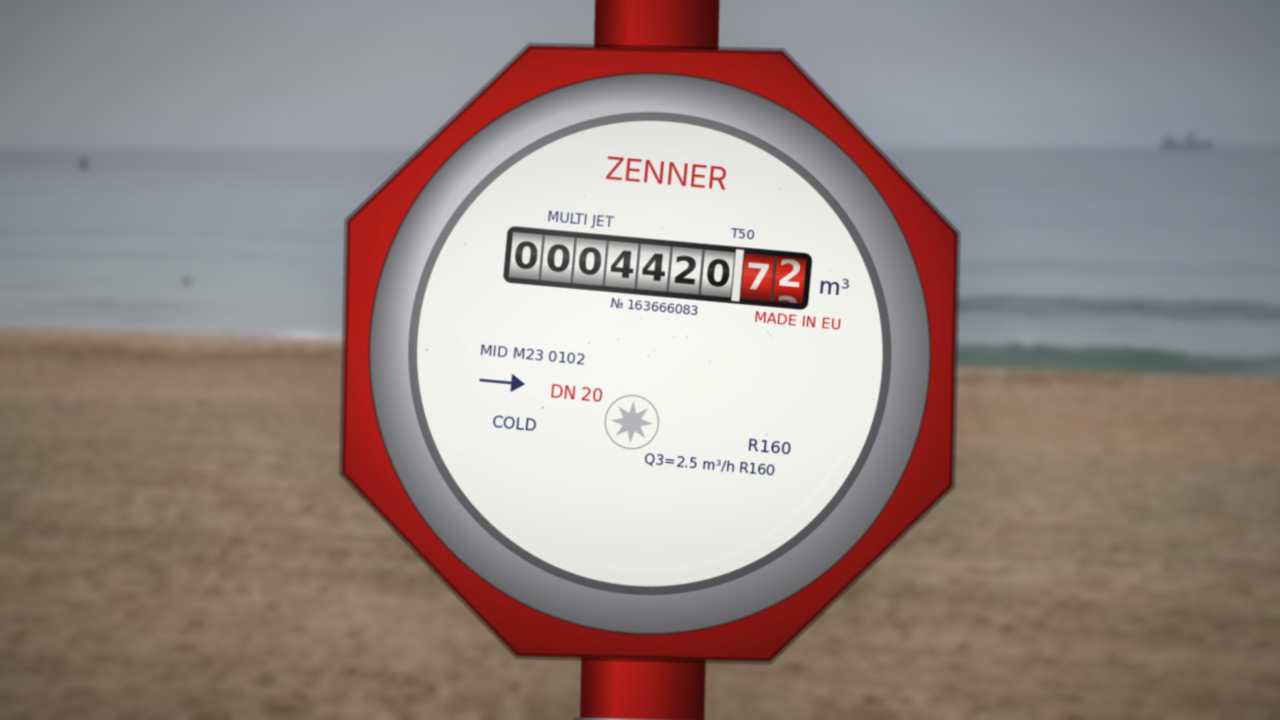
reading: **4420.72** m³
